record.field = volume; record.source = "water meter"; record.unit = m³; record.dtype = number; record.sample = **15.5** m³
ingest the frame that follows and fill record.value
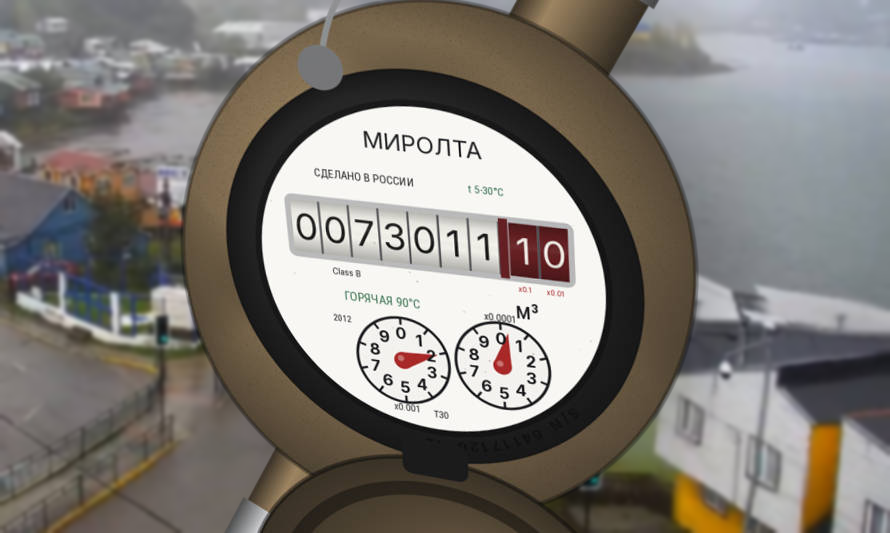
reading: **73011.1020** m³
